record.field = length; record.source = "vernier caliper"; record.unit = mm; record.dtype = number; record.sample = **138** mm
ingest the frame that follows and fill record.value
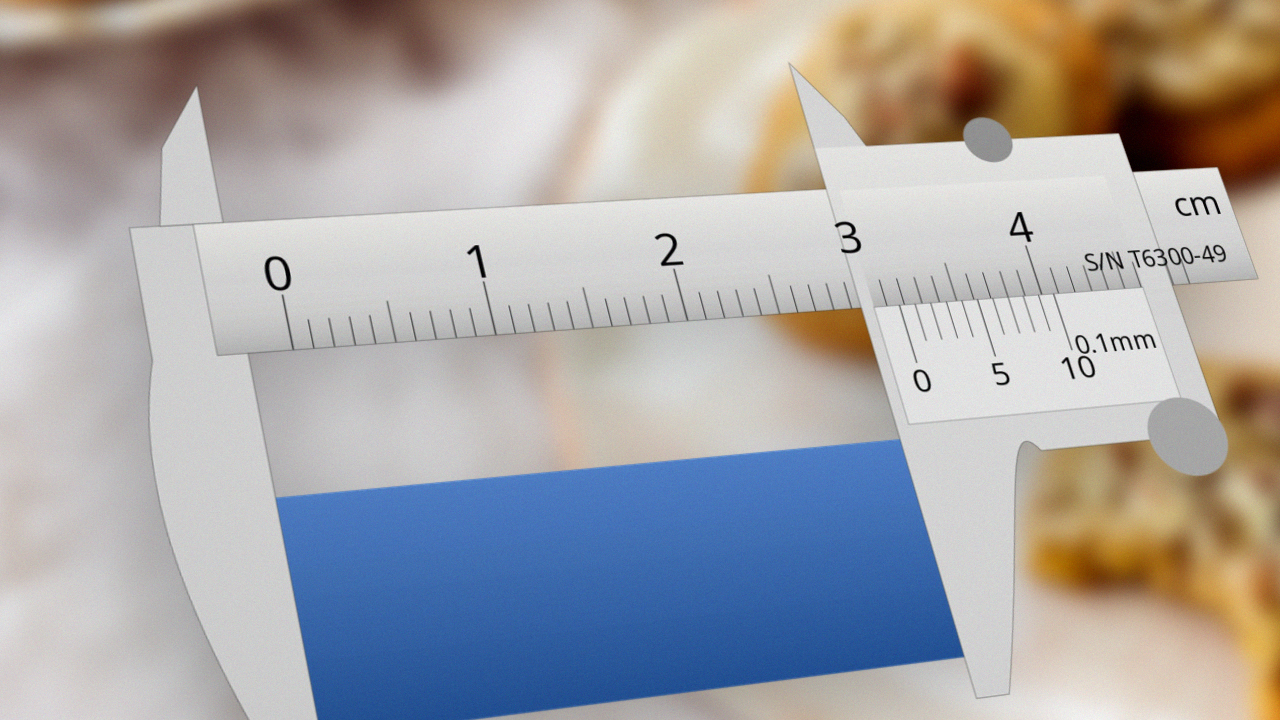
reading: **31.7** mm
